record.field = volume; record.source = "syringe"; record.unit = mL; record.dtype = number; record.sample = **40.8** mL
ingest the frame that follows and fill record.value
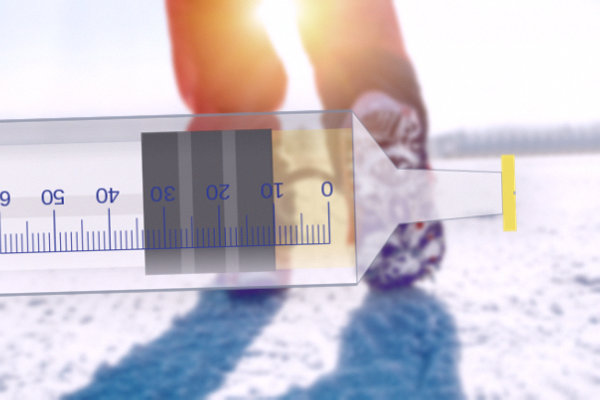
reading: **10** mL
